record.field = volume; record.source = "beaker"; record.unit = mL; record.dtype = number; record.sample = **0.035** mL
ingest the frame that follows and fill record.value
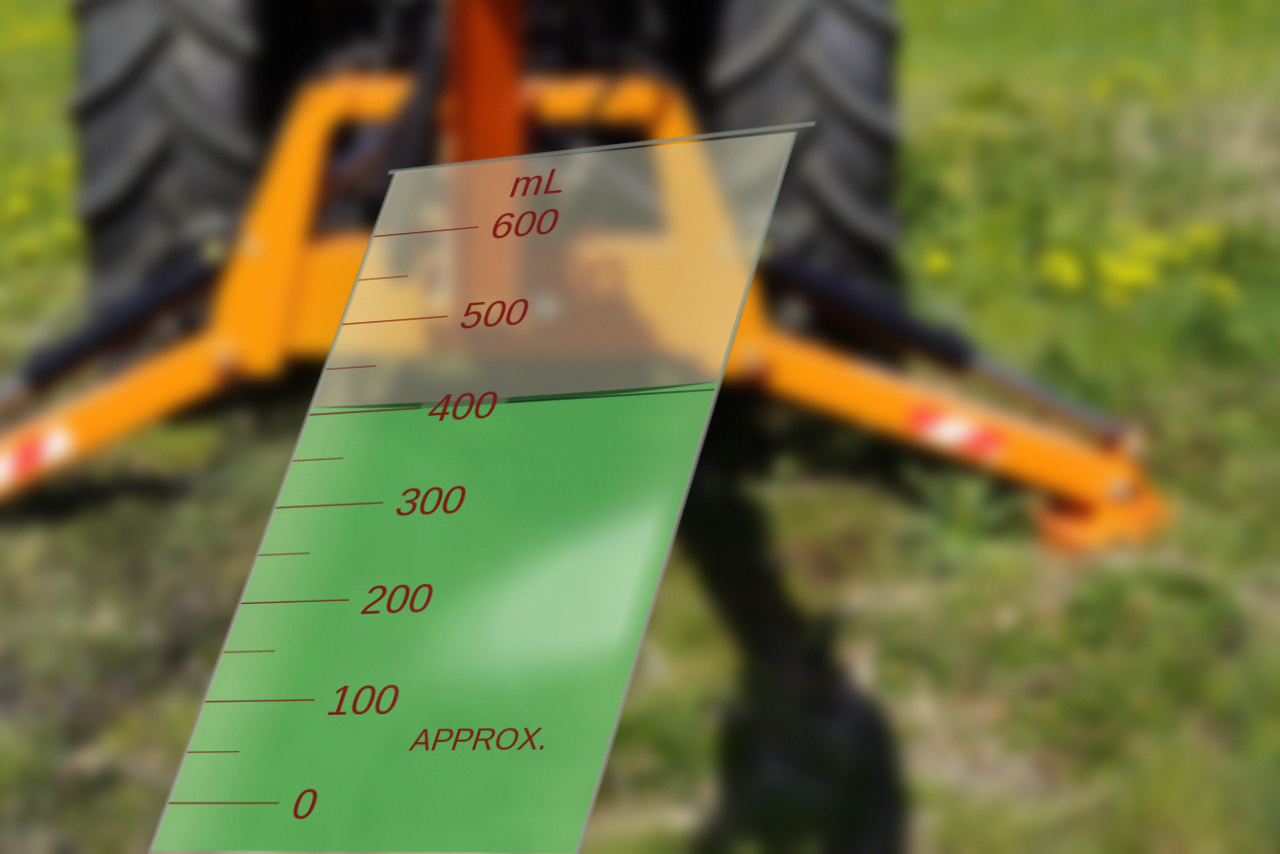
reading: **400** mL
